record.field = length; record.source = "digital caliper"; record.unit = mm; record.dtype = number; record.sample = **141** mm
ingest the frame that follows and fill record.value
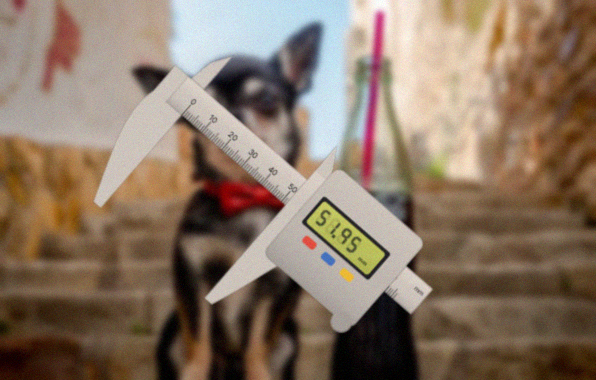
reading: **51.95** mm
